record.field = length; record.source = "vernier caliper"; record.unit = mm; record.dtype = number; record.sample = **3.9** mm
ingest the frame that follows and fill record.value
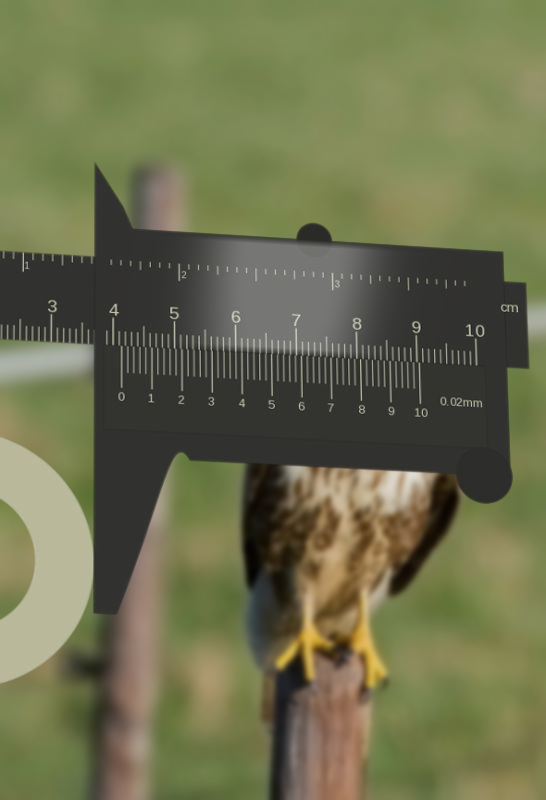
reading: **41.4** mm
